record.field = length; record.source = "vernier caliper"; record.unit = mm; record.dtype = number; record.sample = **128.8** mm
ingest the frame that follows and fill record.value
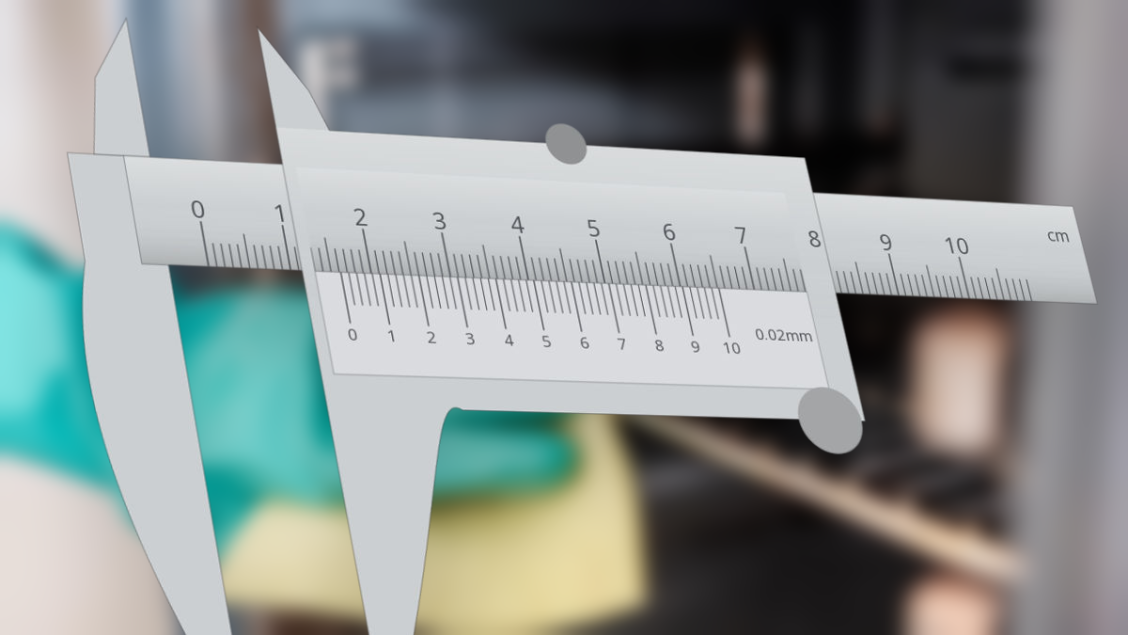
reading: **16.2** mm
